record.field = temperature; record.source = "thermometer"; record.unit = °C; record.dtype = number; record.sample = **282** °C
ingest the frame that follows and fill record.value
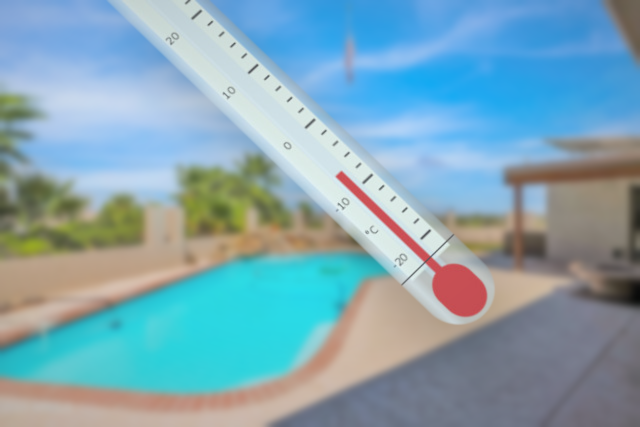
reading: **-7** °C
